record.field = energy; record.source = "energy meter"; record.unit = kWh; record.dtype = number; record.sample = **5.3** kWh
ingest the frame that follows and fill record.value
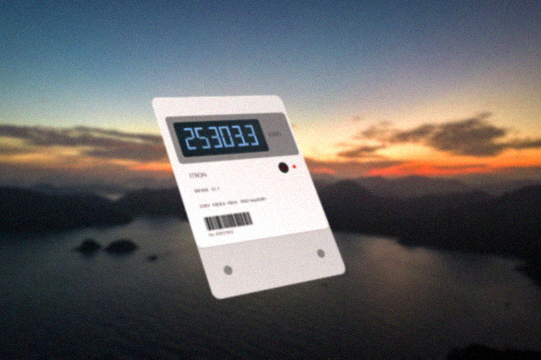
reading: **25303.3** kWh
